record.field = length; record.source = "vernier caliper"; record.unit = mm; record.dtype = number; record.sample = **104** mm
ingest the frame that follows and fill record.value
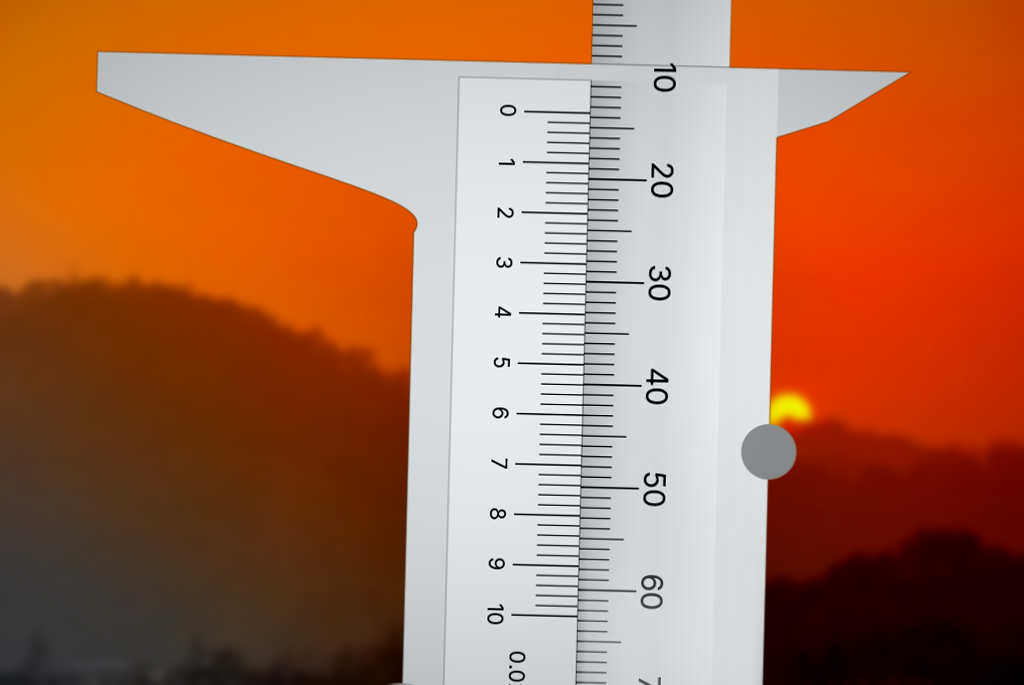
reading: **13.6** mm
